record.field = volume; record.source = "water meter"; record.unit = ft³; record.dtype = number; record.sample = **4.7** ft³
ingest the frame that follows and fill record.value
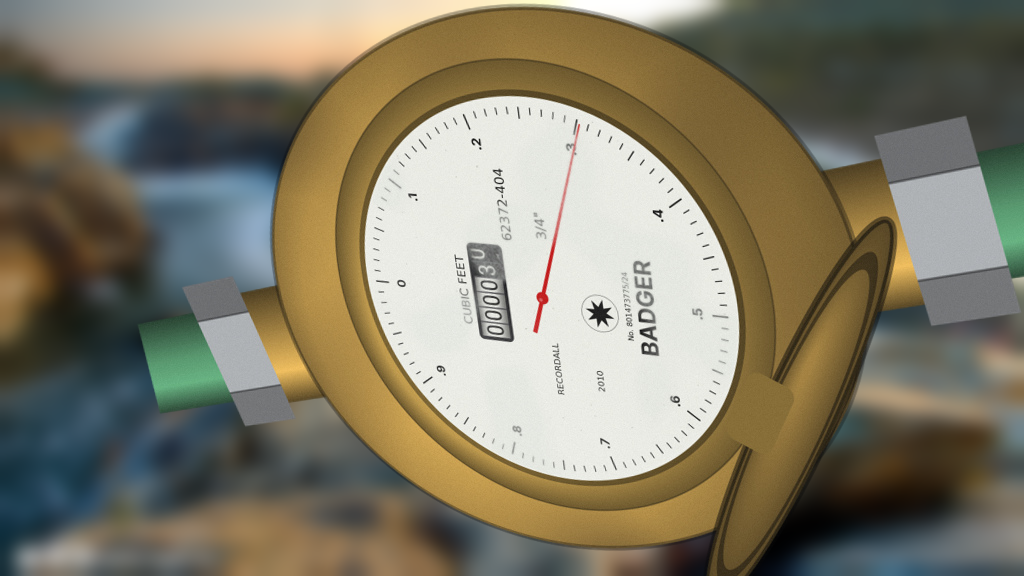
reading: **30.30** ft³
